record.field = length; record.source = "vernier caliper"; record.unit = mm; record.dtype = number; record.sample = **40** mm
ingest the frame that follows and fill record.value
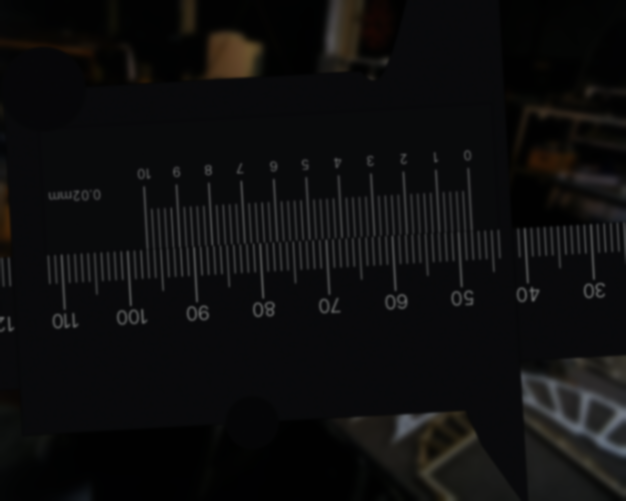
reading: **48.0** mm
